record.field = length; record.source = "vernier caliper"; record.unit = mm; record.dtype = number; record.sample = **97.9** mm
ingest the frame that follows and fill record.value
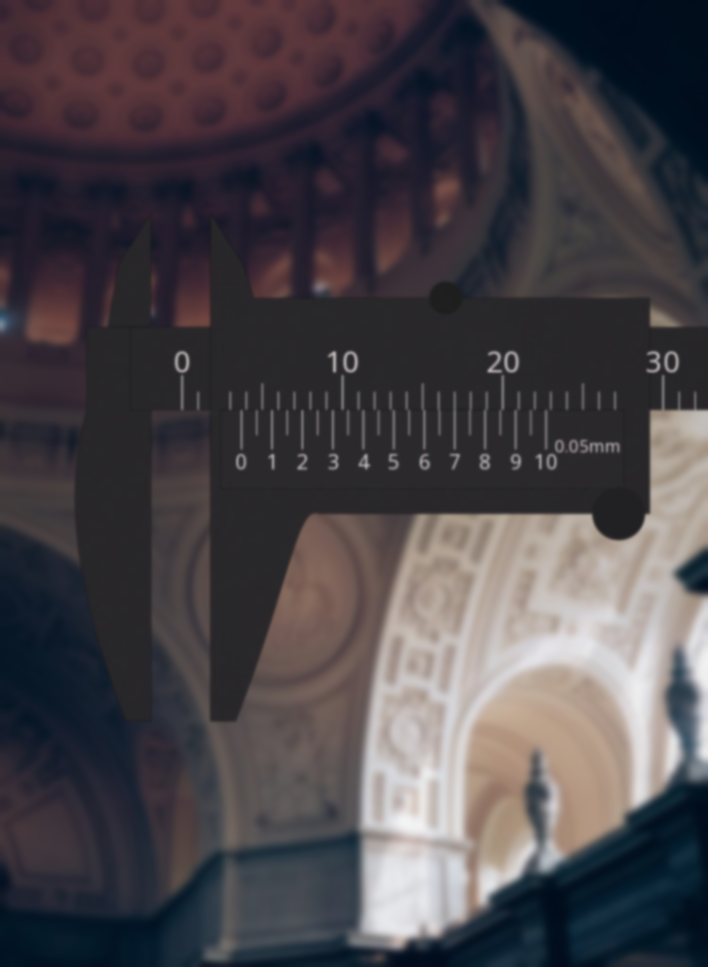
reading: **3.7** mm
